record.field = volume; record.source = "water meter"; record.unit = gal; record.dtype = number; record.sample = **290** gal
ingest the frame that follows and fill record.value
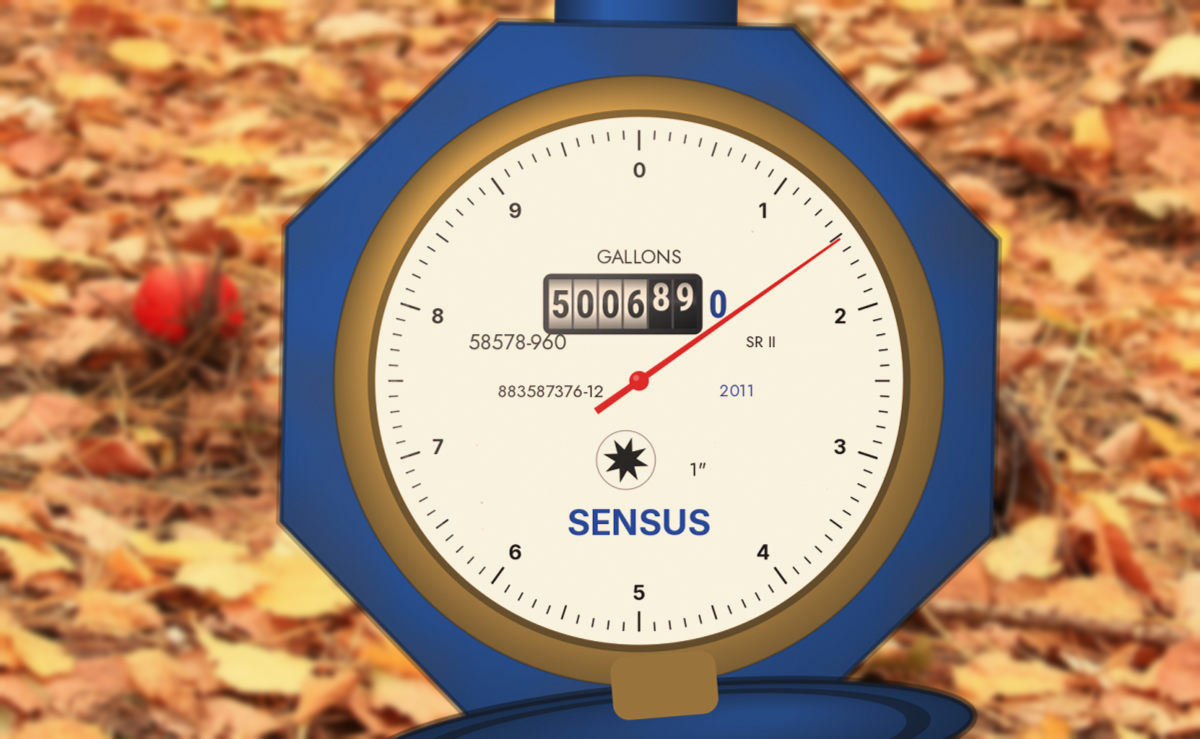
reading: **5006891.5** gal
